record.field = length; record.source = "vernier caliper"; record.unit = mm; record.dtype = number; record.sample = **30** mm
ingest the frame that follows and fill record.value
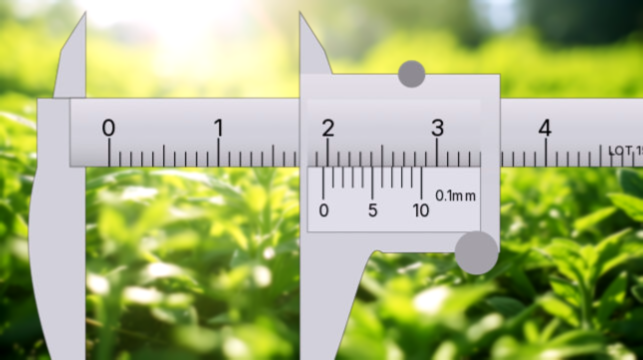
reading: **19.6** mm
